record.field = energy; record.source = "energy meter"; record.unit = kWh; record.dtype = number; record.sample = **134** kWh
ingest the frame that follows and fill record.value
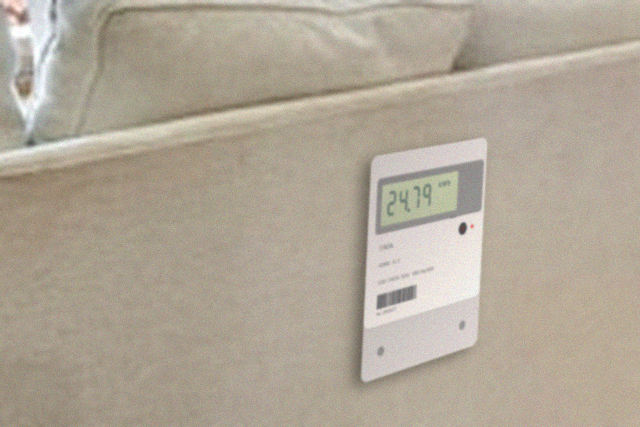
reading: **24.79** kWh
